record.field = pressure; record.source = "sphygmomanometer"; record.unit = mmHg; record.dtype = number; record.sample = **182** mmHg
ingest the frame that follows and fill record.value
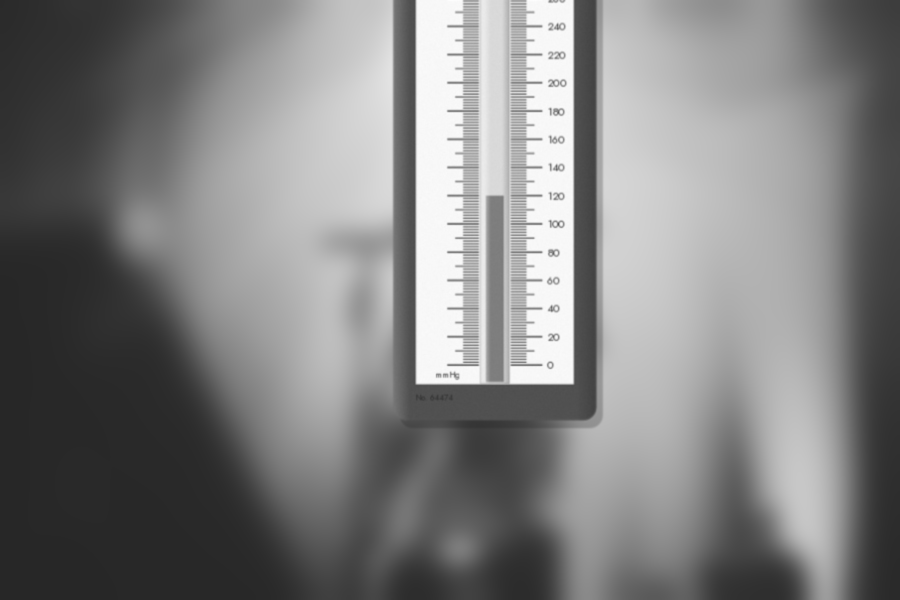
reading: **120** mmHg
